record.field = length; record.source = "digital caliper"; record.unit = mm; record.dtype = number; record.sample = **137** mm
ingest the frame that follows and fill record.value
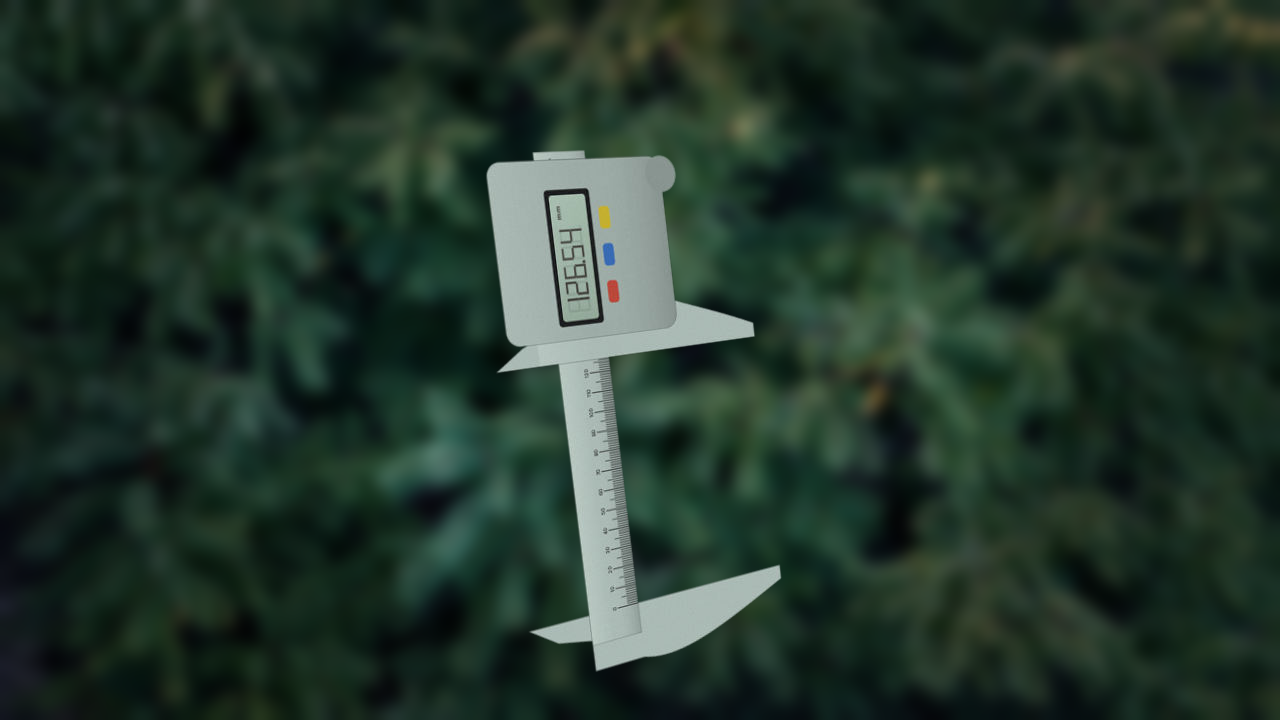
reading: **126.54** mm
